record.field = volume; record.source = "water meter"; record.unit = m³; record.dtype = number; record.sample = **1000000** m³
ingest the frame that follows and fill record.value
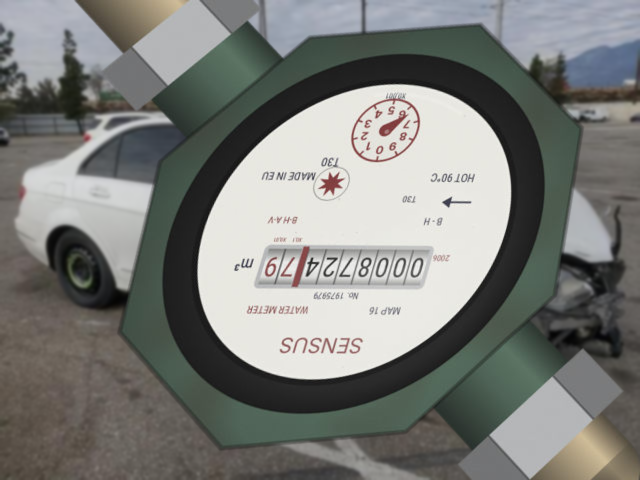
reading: **8724.796** m³
